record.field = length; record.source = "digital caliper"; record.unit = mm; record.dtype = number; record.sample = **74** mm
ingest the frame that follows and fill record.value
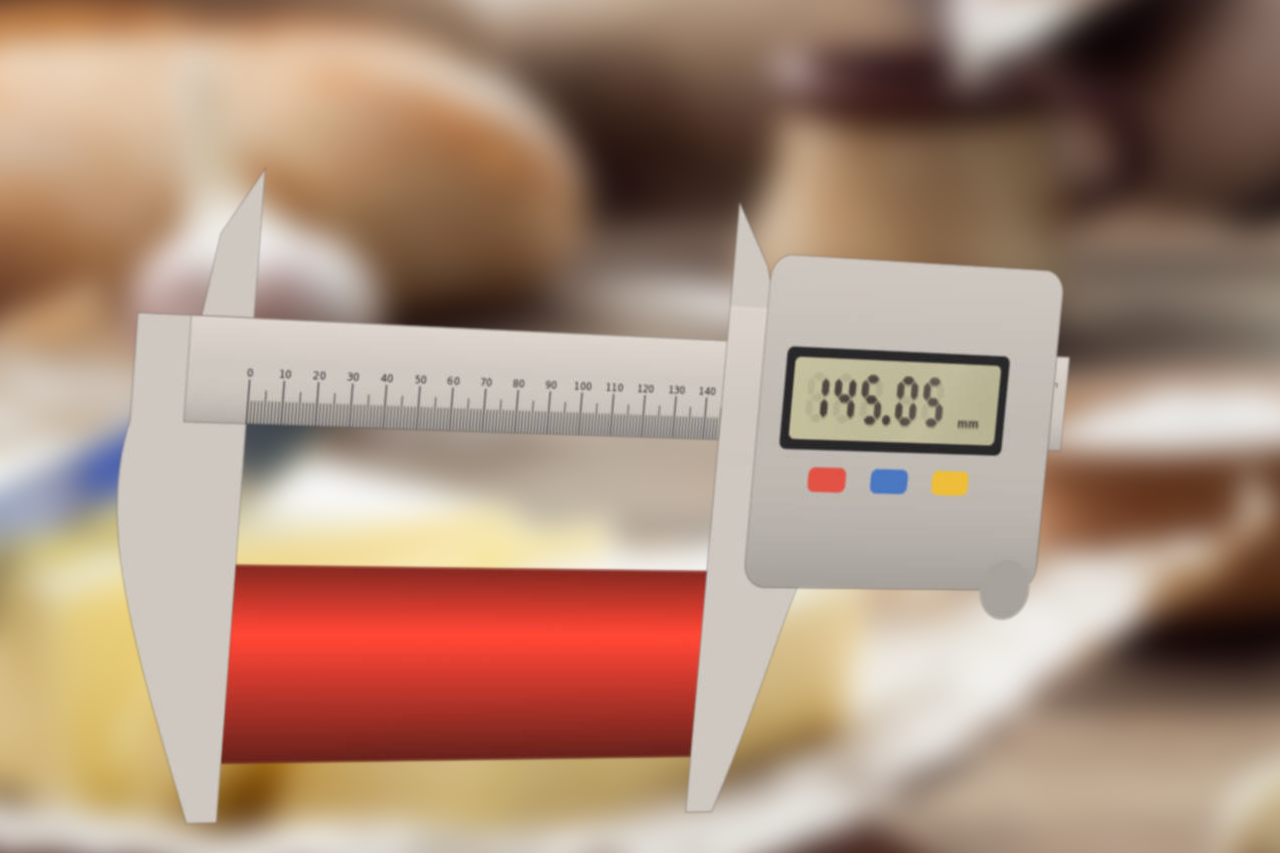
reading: **145.05** mm
